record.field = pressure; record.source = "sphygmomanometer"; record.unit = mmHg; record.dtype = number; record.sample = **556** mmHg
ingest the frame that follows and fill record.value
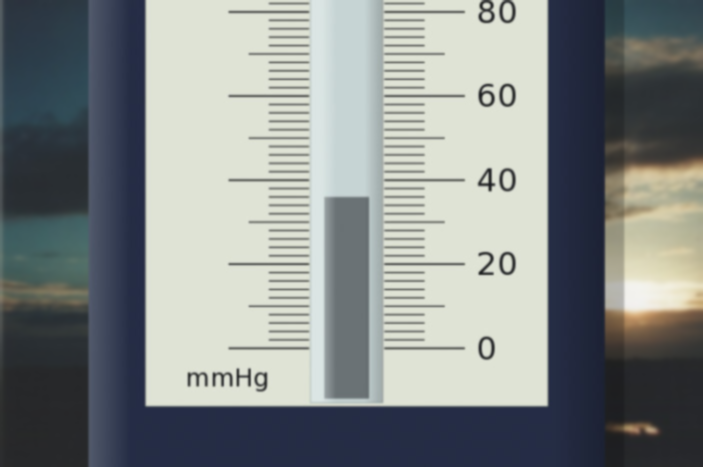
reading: **36** mmHg
